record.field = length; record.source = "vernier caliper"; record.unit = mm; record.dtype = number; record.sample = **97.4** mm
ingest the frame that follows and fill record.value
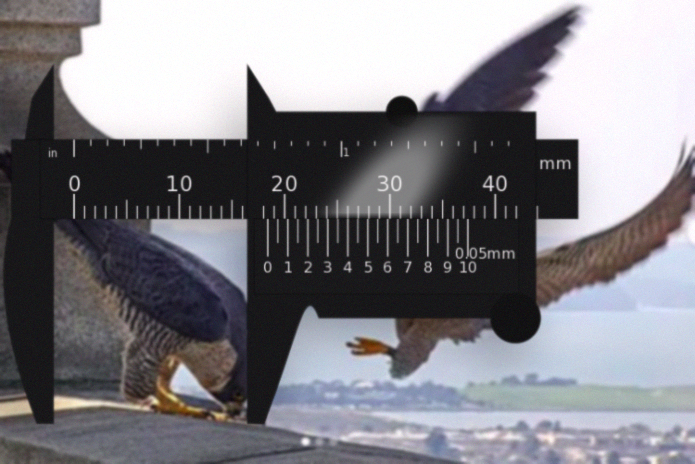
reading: **18.4** mm
